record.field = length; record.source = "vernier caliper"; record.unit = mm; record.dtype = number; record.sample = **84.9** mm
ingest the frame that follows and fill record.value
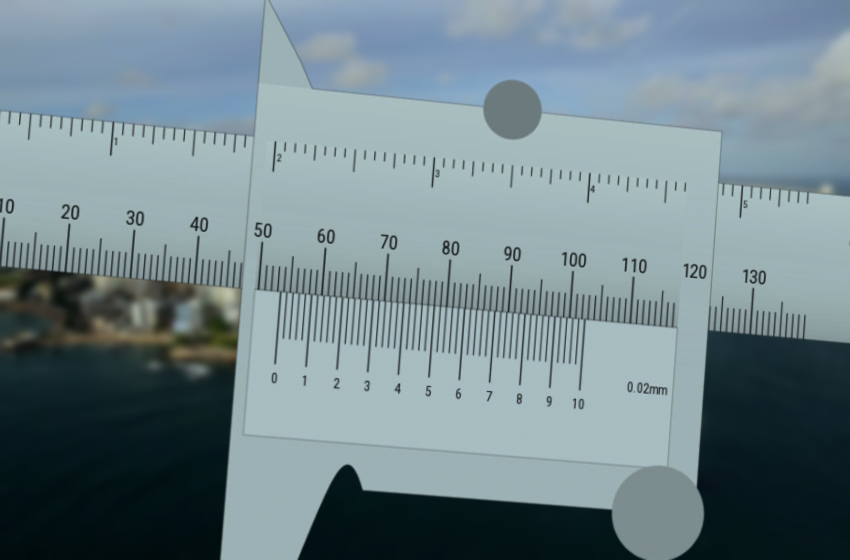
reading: **53.5** mm
